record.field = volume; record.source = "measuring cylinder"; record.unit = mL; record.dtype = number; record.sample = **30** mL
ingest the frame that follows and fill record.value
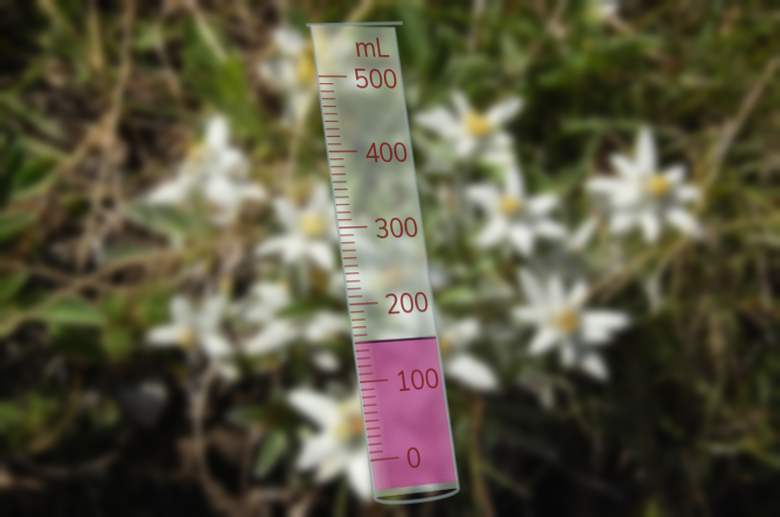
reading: **150** mL
